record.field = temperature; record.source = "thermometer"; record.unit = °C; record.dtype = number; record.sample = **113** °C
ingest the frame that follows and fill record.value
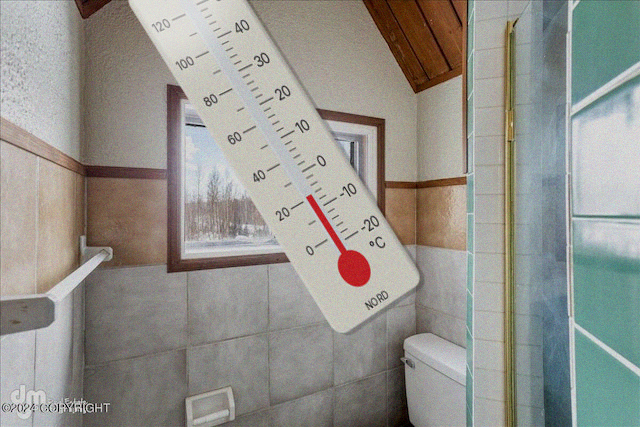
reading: **-6** °C
